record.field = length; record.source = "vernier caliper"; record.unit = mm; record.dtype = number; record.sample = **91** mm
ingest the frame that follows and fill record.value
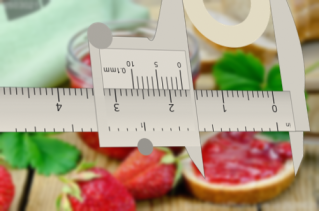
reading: **17.6** mm
